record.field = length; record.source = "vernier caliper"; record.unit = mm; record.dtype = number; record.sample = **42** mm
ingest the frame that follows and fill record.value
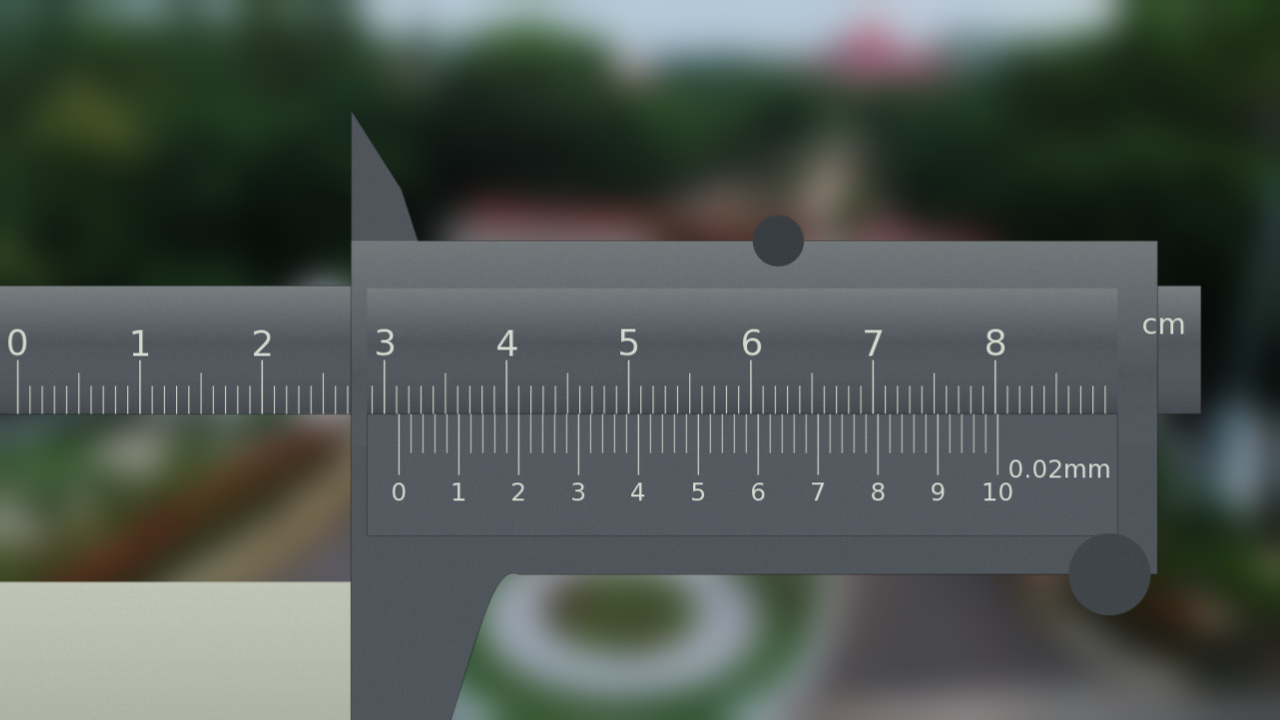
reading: **31.2** mm
